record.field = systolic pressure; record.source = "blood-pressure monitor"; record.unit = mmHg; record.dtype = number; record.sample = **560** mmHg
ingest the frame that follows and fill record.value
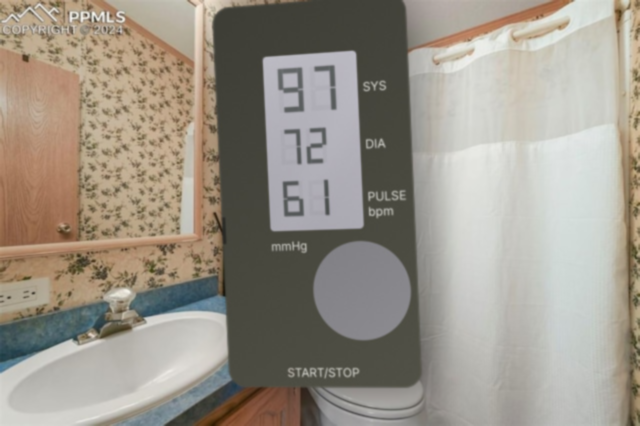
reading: **97** mmHg
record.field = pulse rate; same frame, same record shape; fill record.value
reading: **61** bpm
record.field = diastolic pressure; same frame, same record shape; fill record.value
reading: **72** mmHg
